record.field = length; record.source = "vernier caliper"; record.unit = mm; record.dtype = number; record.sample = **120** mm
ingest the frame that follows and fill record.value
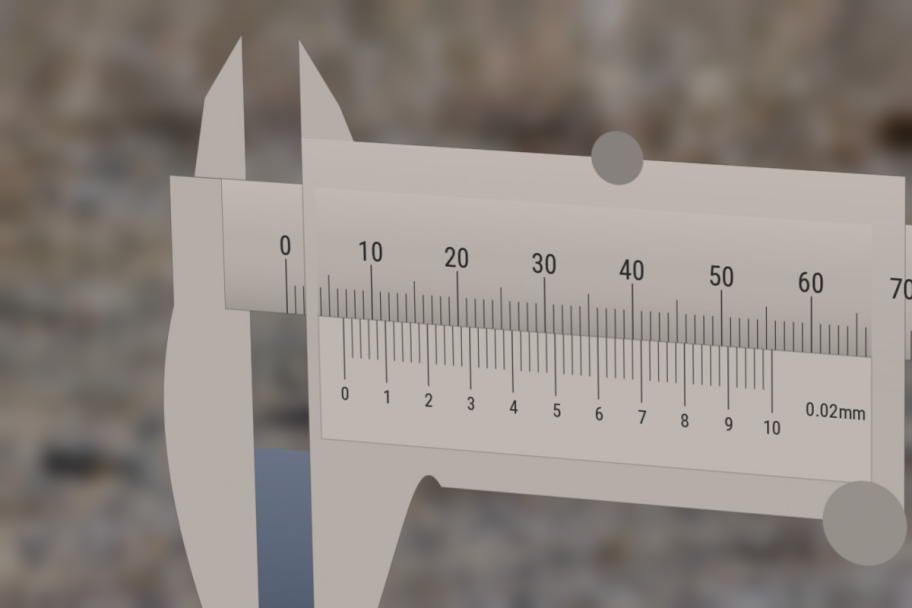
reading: **6.6** mm
